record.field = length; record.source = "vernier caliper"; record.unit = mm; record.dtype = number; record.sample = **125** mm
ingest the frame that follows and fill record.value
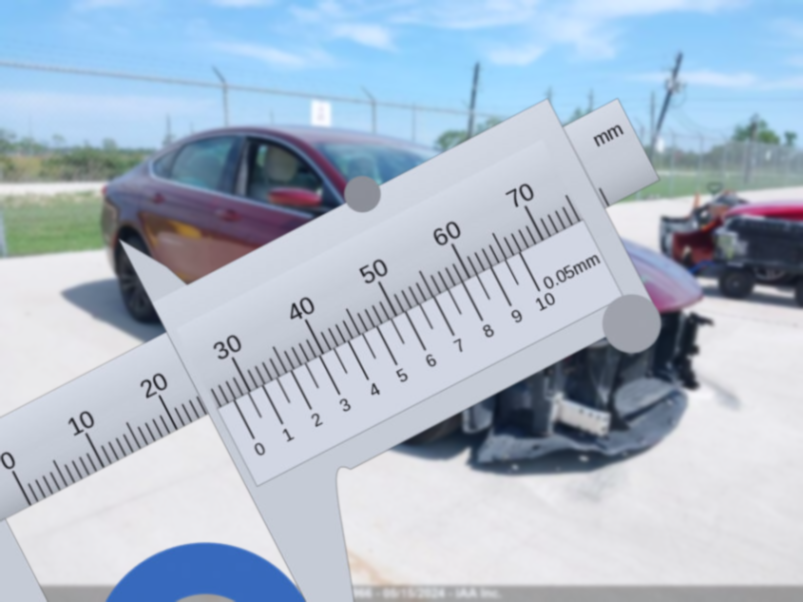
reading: **27.8** mm
